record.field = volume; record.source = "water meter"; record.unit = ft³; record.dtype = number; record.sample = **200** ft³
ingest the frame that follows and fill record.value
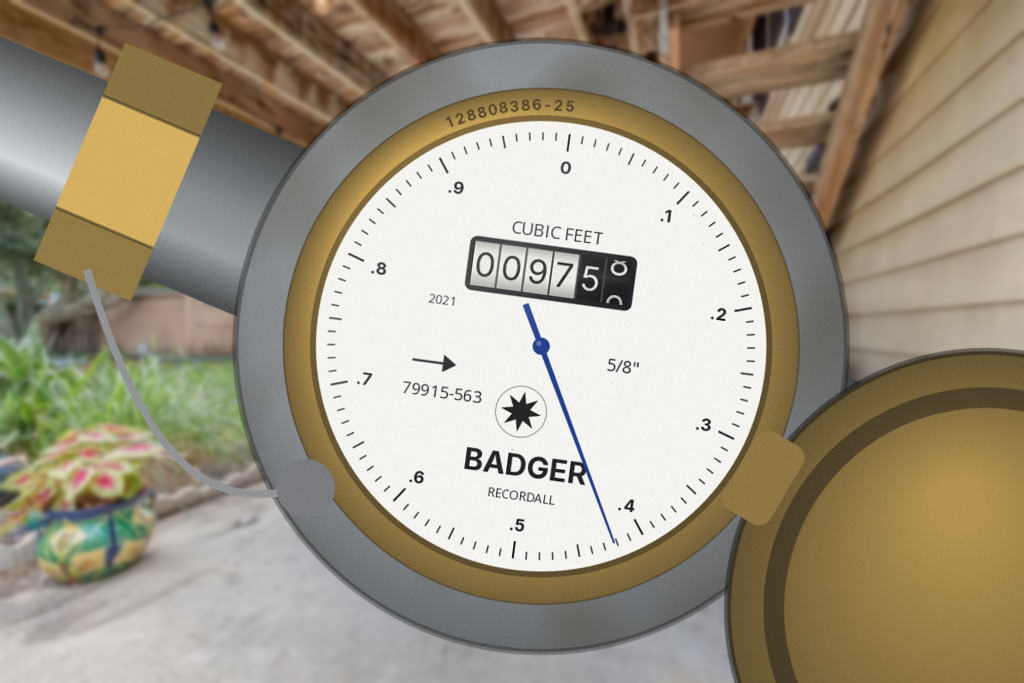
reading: **9758.42** ft³
